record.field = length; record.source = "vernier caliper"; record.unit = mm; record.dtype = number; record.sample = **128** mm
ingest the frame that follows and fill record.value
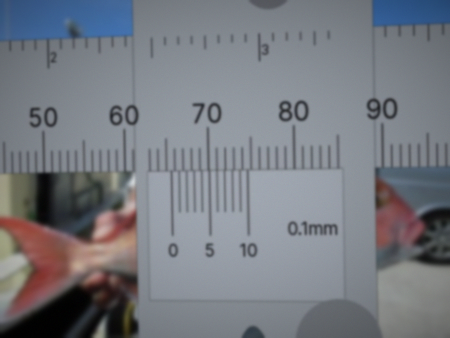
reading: **65.6** mm
